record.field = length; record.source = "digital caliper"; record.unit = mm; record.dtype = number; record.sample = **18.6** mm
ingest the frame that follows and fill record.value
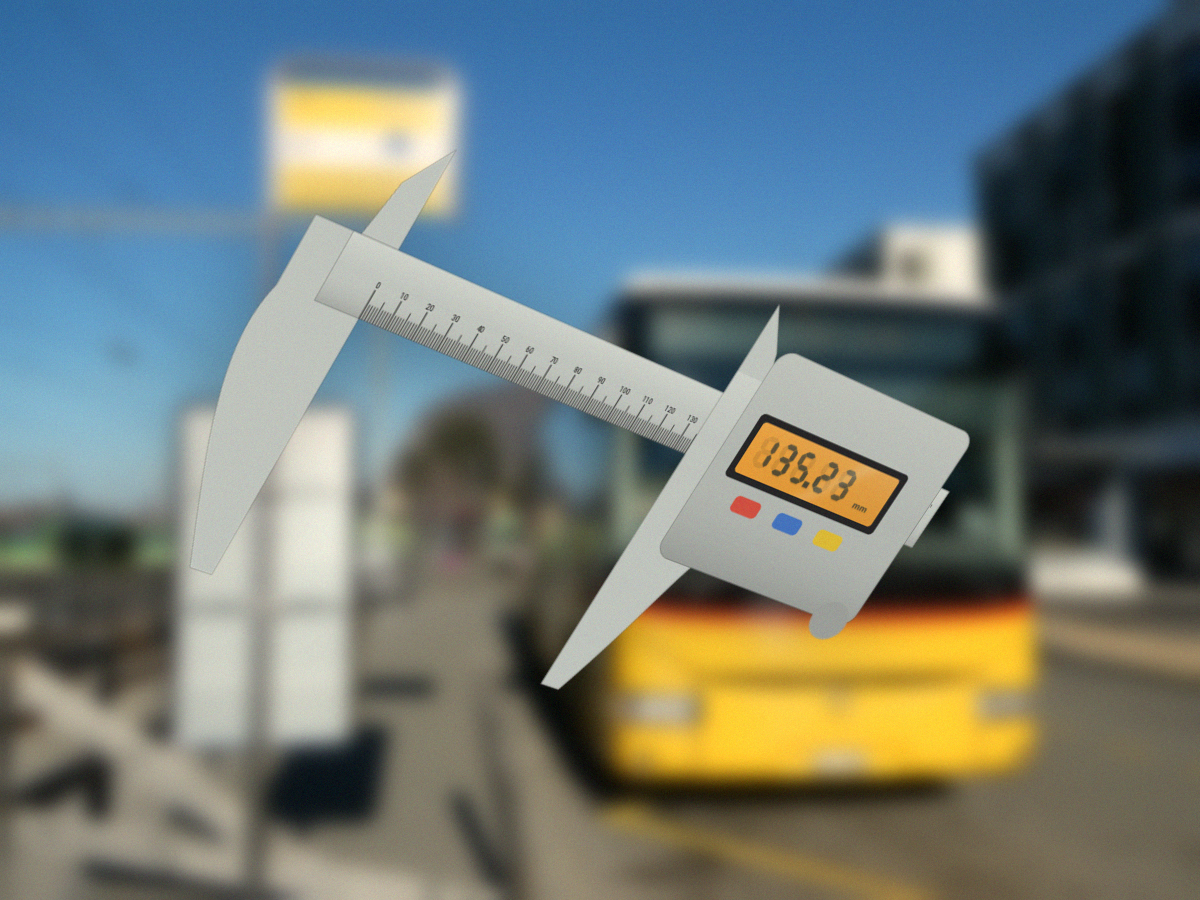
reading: **135.23** mm
